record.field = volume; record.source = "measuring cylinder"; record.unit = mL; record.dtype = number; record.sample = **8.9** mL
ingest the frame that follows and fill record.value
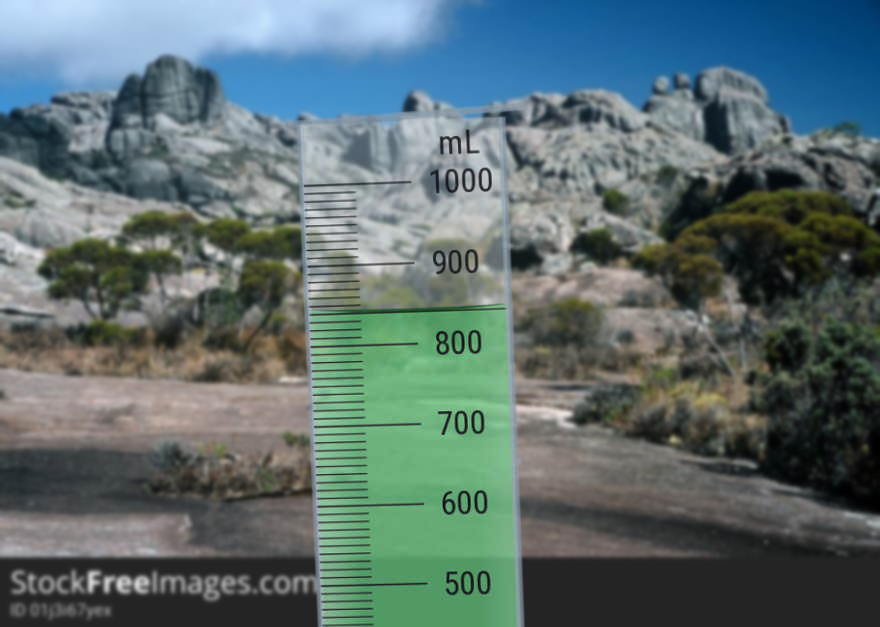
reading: **840** mL
